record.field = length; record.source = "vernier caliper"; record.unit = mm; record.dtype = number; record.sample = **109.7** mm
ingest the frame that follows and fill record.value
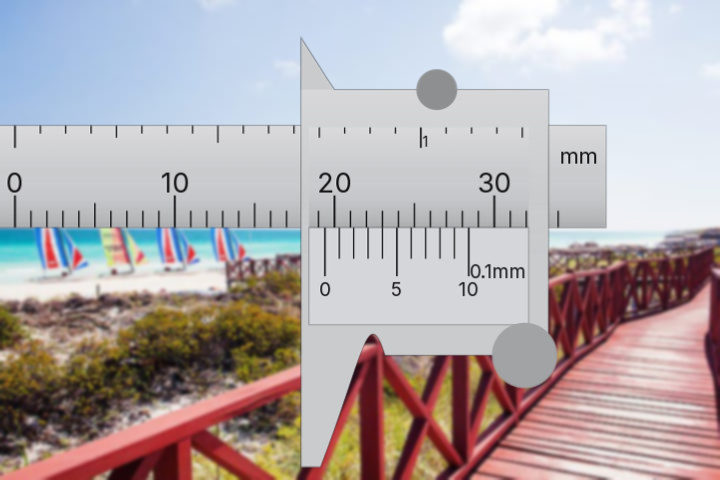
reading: **19.4** mm
